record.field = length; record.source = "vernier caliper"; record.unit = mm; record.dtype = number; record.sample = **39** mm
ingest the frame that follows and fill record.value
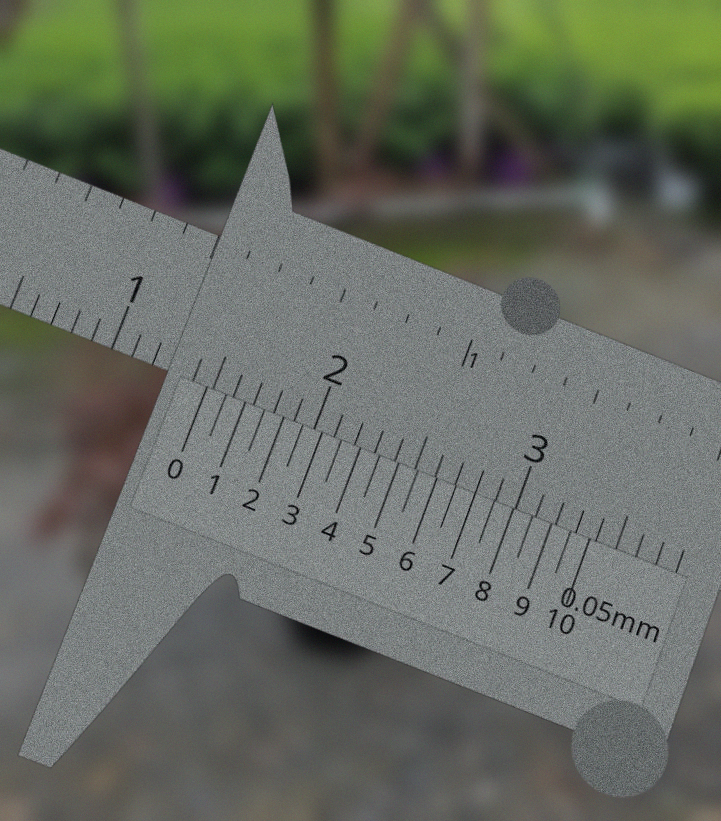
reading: **14.7** mm
